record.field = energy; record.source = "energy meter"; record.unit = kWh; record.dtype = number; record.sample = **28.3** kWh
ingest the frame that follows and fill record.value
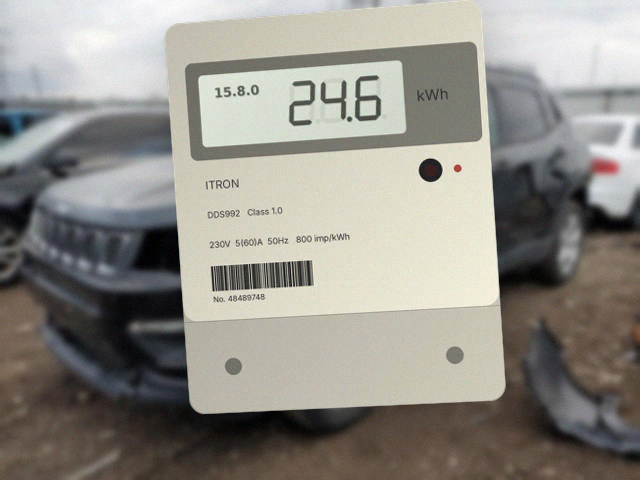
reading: **24.6** kWh
